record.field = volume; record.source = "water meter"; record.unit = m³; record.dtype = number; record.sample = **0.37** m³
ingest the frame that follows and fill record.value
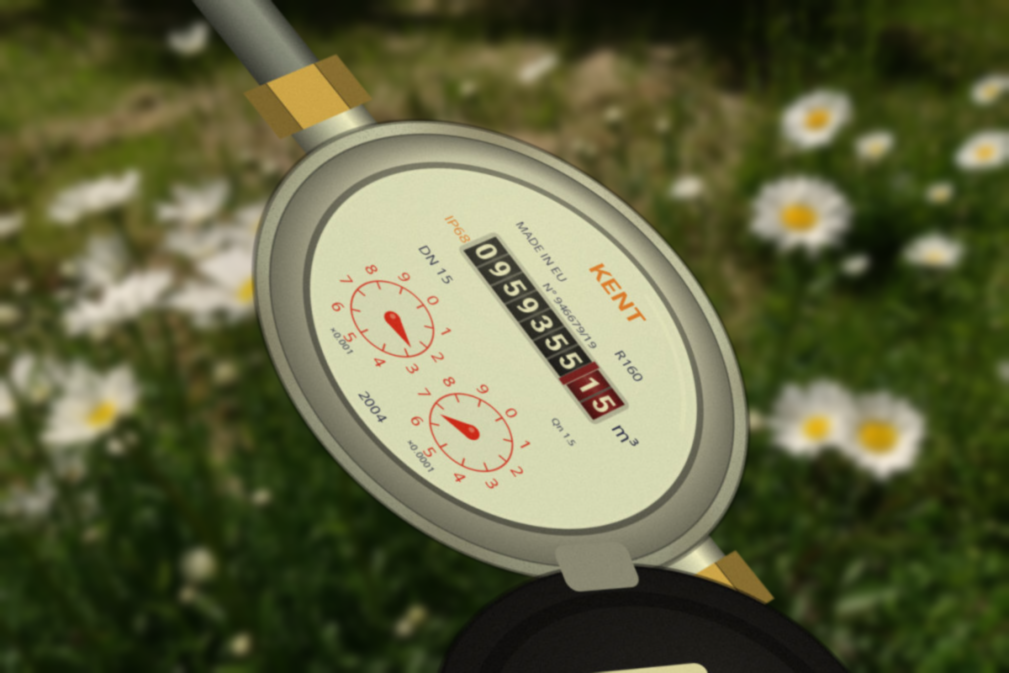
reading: **959355.1526** m³
